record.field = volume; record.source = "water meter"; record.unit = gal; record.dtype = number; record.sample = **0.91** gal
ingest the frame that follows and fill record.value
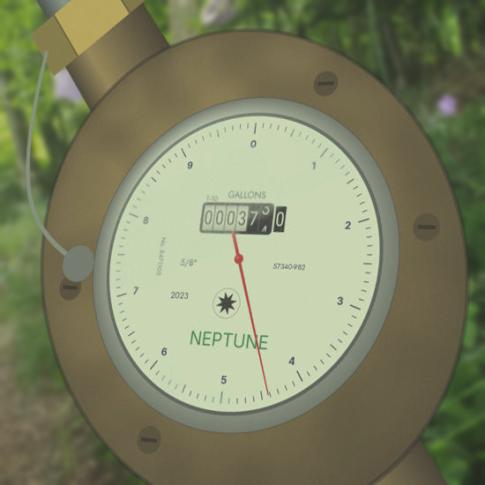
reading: **3734.4** gal
